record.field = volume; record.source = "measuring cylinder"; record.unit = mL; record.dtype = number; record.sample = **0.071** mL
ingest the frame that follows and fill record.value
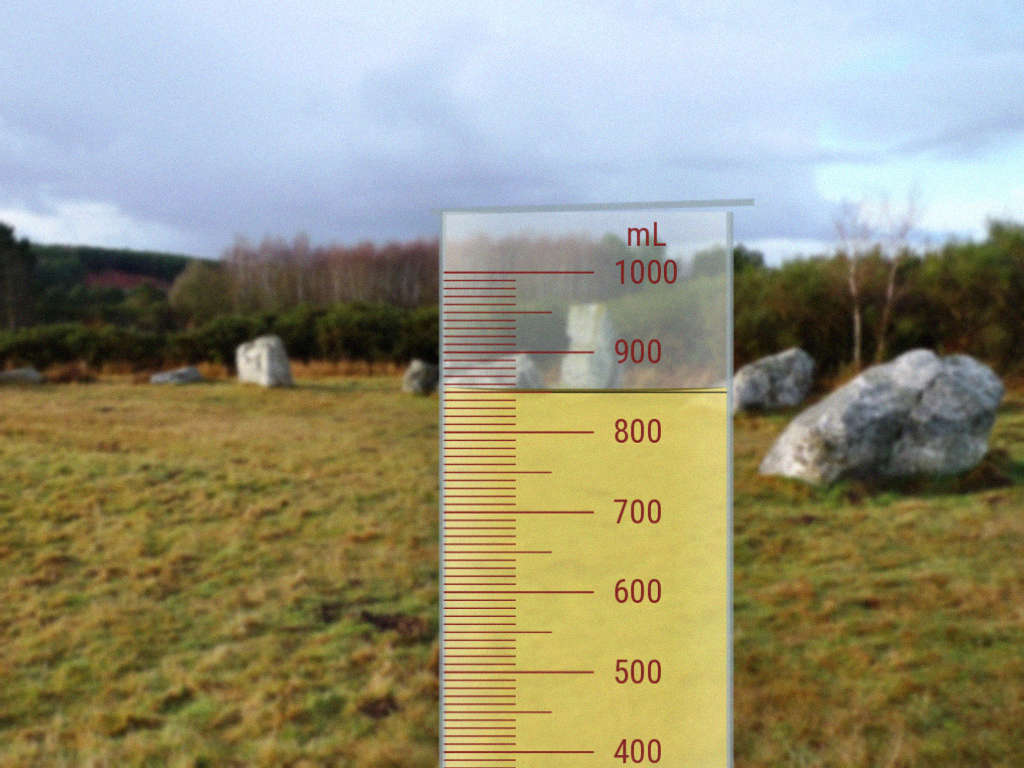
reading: **850** mL
